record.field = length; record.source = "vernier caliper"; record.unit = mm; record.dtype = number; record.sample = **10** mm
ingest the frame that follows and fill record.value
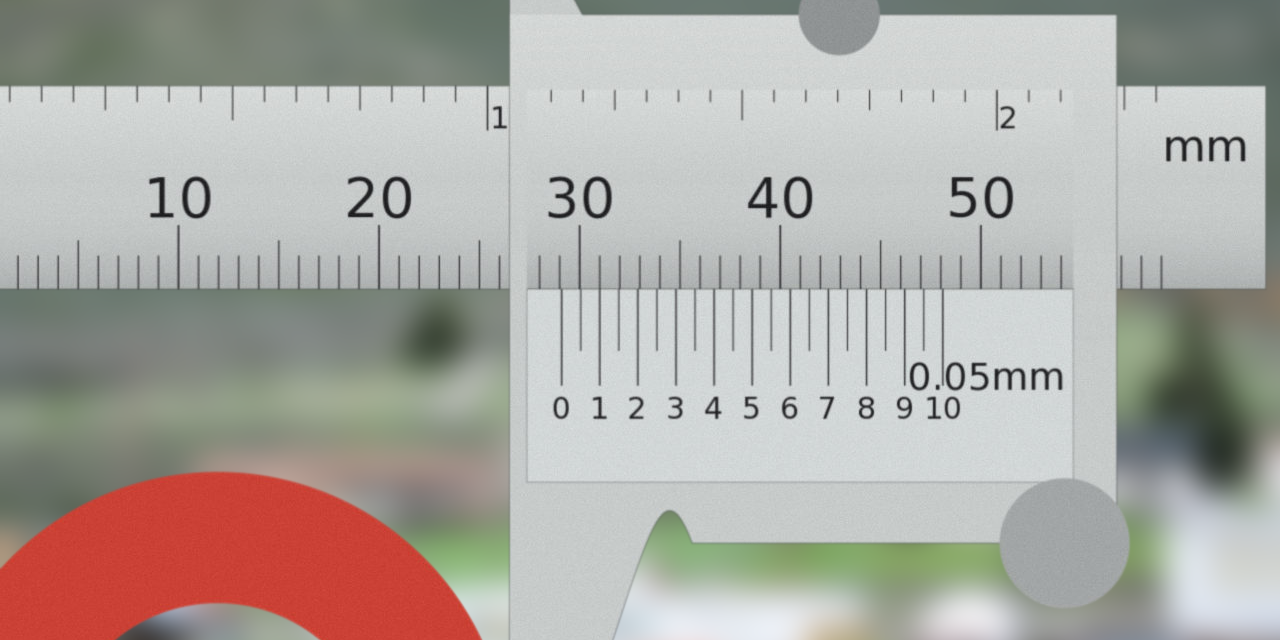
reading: **29.1** mm
